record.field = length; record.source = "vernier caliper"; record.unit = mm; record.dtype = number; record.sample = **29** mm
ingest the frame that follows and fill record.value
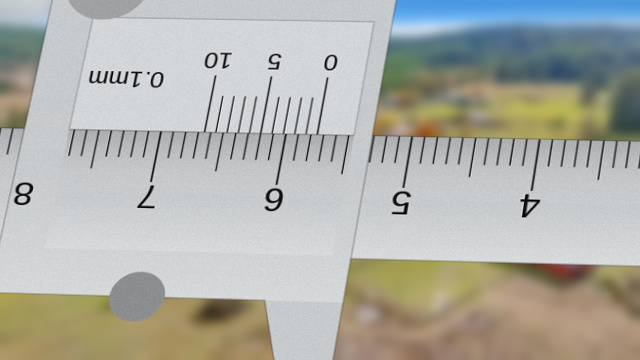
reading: **57.5** mm
